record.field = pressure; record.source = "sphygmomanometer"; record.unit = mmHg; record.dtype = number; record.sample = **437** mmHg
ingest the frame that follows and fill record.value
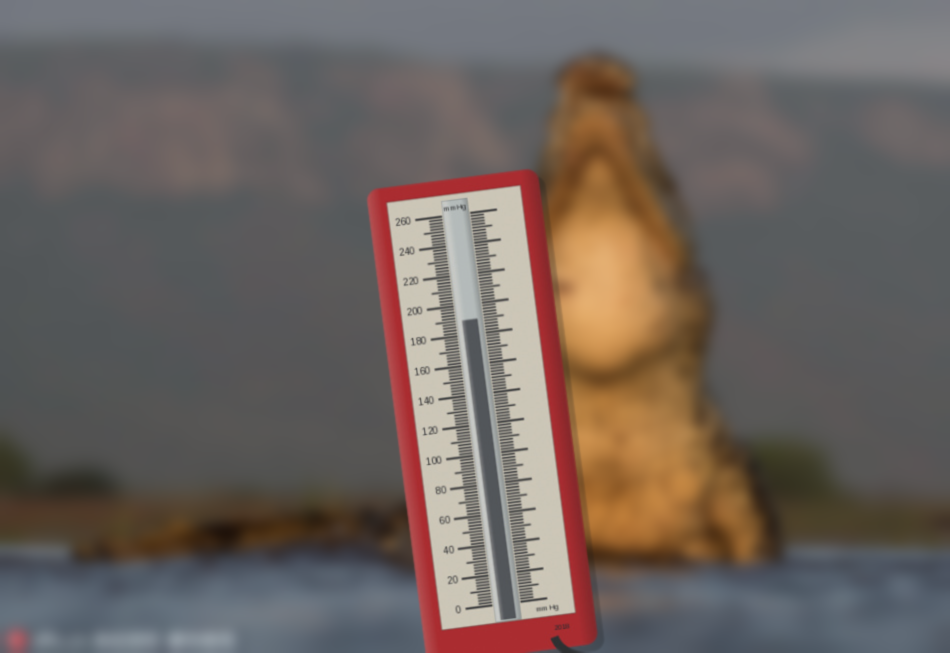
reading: **190** mmHg
